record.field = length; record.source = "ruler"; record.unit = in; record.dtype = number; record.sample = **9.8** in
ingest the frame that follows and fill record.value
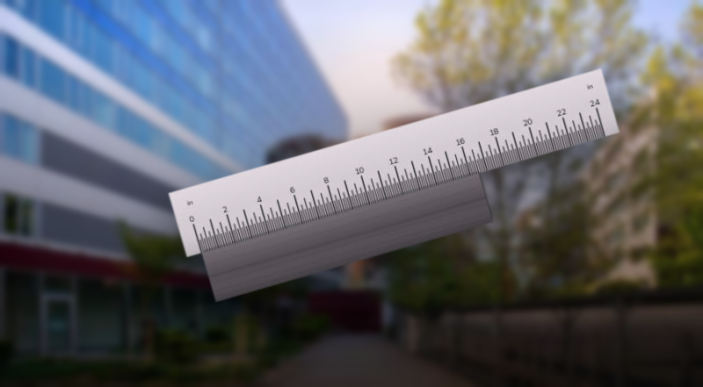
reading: **16.5** in
